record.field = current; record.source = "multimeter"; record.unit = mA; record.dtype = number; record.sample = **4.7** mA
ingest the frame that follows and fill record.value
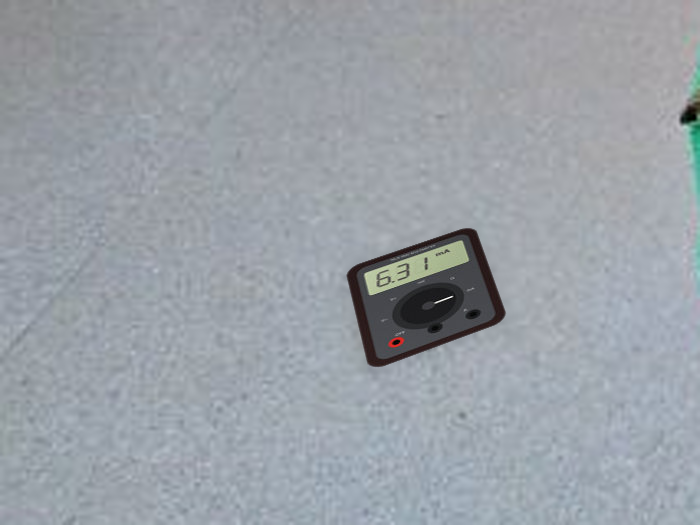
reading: **6.31** mA
